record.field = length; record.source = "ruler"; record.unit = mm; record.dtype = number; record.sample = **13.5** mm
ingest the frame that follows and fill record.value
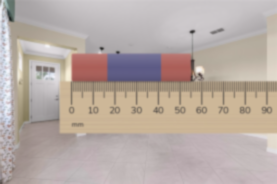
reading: **55** mm
